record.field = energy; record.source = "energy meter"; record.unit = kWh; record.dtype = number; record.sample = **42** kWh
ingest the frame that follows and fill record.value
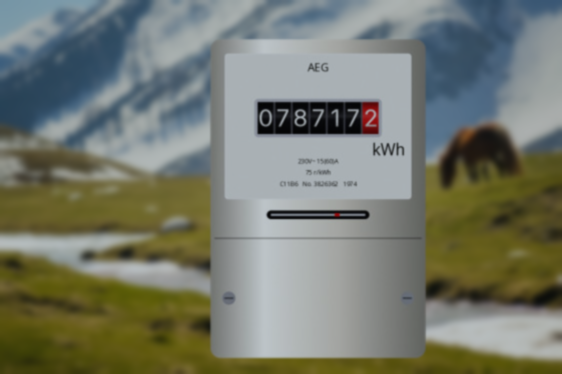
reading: **78717.2** kWh
